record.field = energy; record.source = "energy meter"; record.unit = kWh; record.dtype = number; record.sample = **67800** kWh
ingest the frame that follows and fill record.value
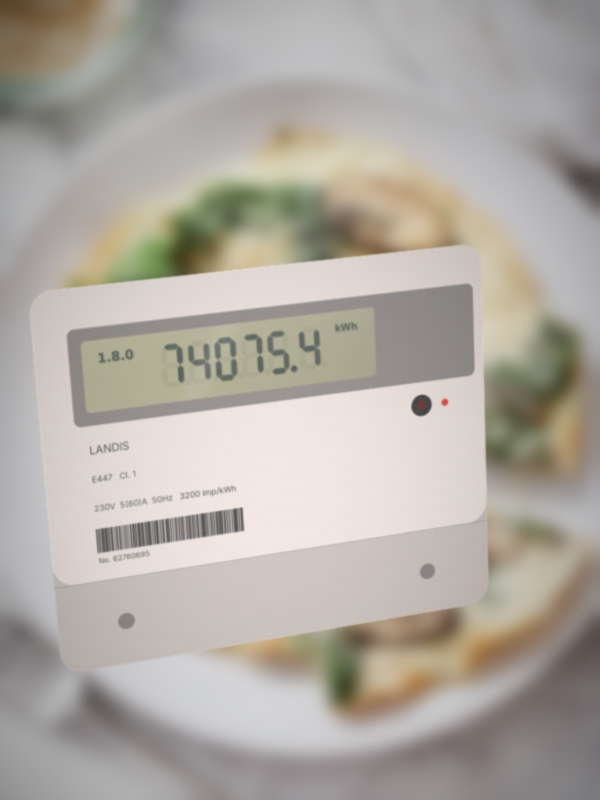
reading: **74075.4** kWh
